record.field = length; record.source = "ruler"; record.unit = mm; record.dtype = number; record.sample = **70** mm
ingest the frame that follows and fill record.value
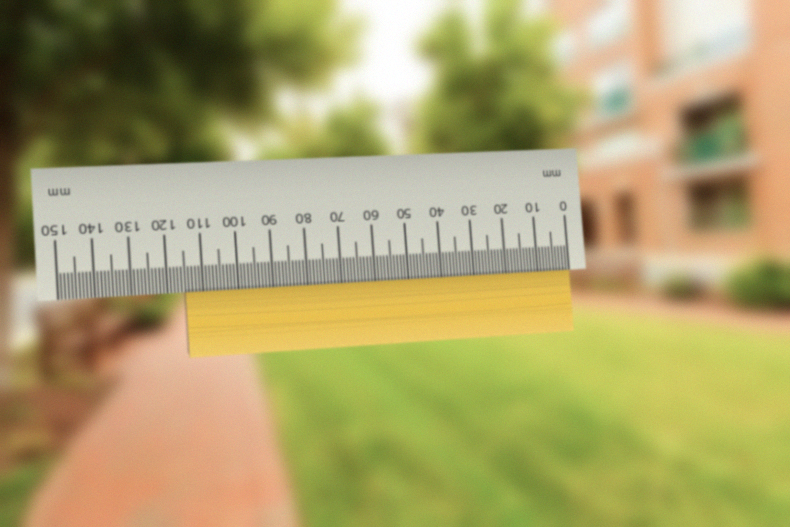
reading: **115** mm
